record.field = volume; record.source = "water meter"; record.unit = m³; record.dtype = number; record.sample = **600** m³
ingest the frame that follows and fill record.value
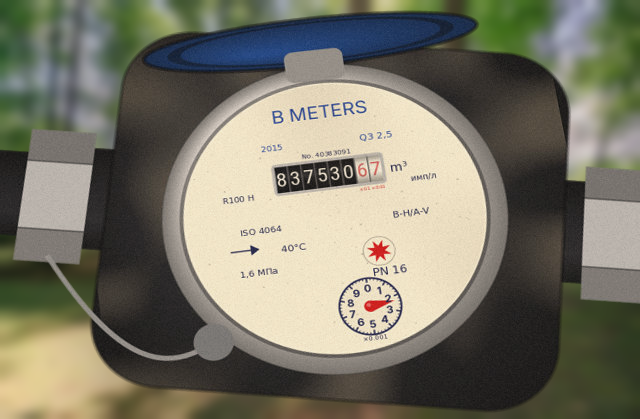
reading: **837530.672** m³
